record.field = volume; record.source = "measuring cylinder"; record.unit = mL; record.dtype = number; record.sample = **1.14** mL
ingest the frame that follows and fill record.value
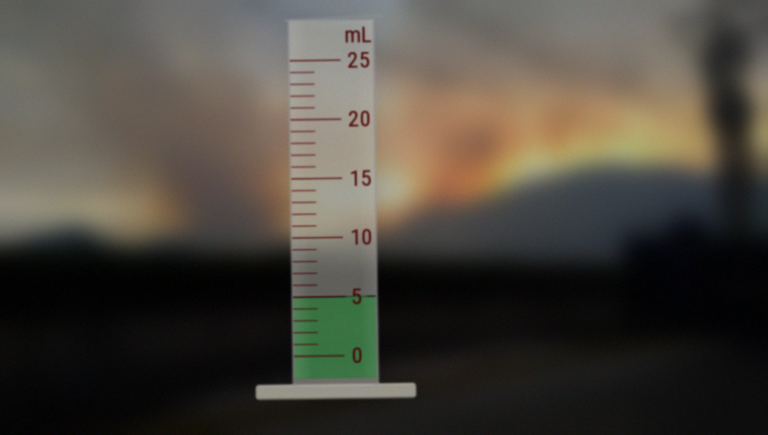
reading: **5** mL
